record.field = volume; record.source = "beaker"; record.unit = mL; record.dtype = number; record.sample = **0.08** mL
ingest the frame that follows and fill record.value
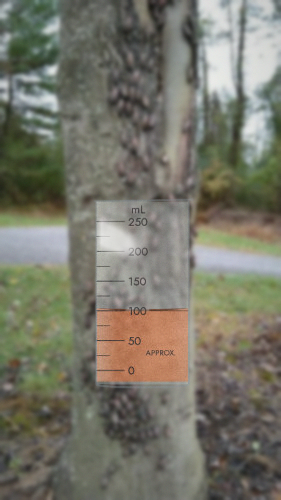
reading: **100** mL
